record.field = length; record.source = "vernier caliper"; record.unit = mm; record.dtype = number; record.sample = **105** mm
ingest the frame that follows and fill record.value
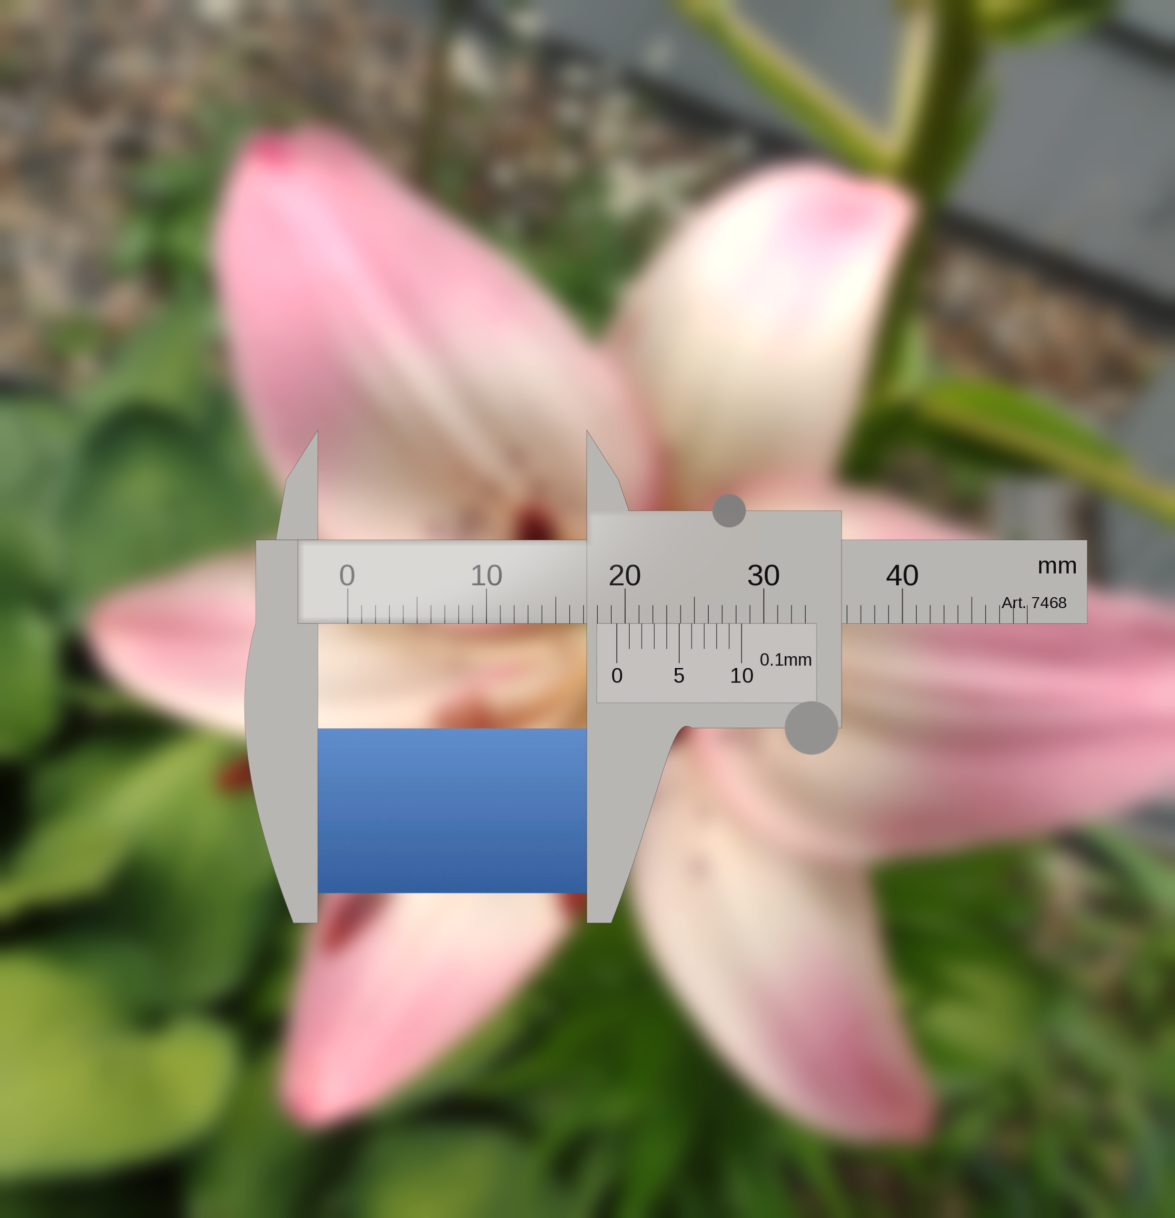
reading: **19.4** mm
